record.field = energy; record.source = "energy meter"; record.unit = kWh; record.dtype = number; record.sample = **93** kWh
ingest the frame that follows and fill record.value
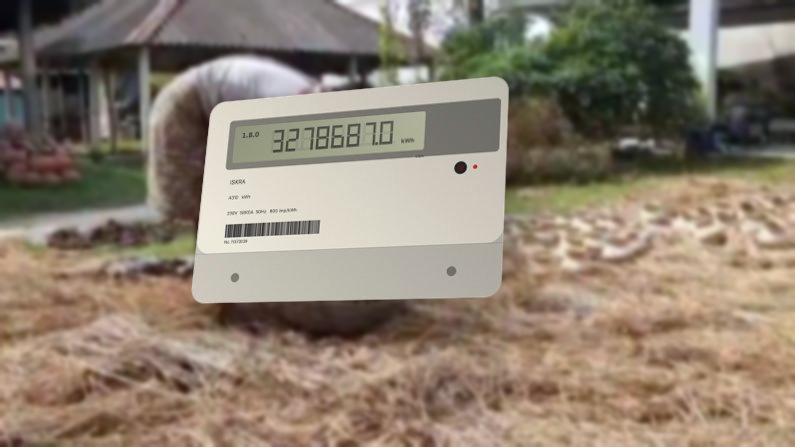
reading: **3278687.0** kWh
